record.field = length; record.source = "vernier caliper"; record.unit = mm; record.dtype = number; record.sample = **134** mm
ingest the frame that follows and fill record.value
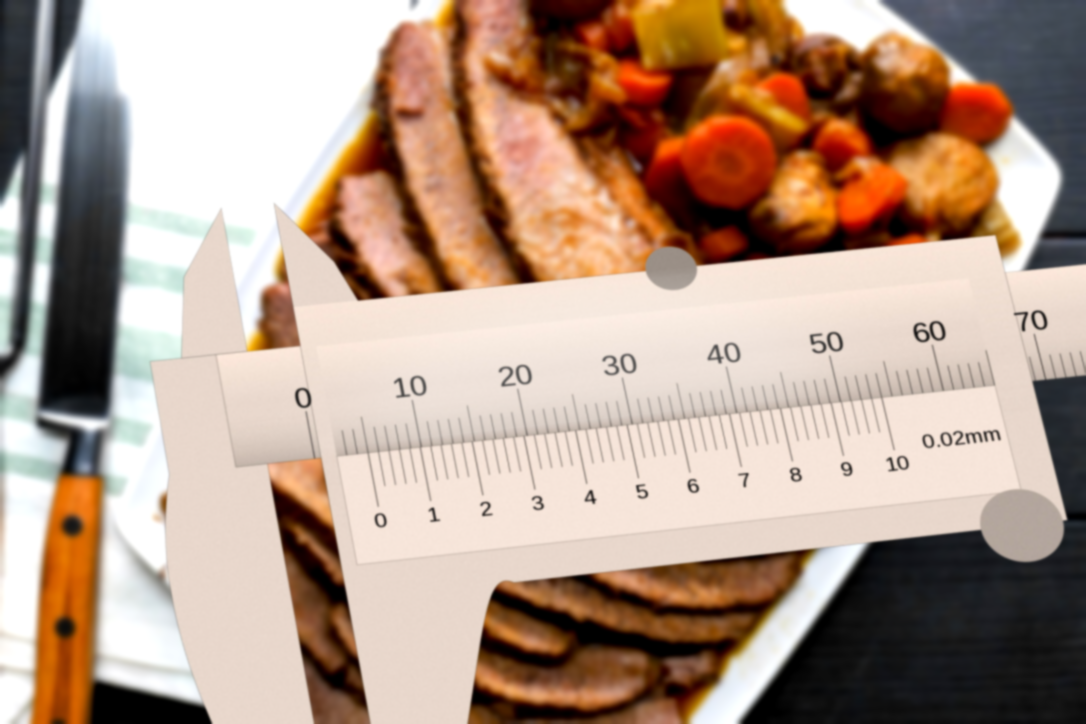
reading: **5.0** mm
